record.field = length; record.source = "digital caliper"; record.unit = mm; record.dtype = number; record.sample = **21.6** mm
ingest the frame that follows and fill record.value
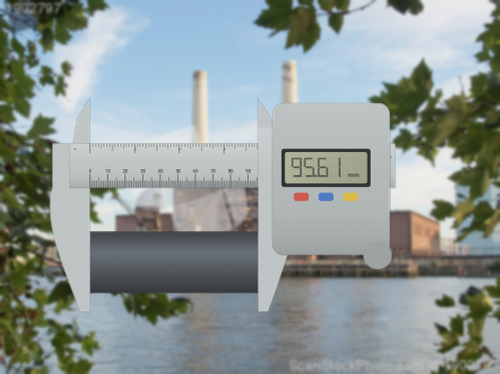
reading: **95.61** mm
